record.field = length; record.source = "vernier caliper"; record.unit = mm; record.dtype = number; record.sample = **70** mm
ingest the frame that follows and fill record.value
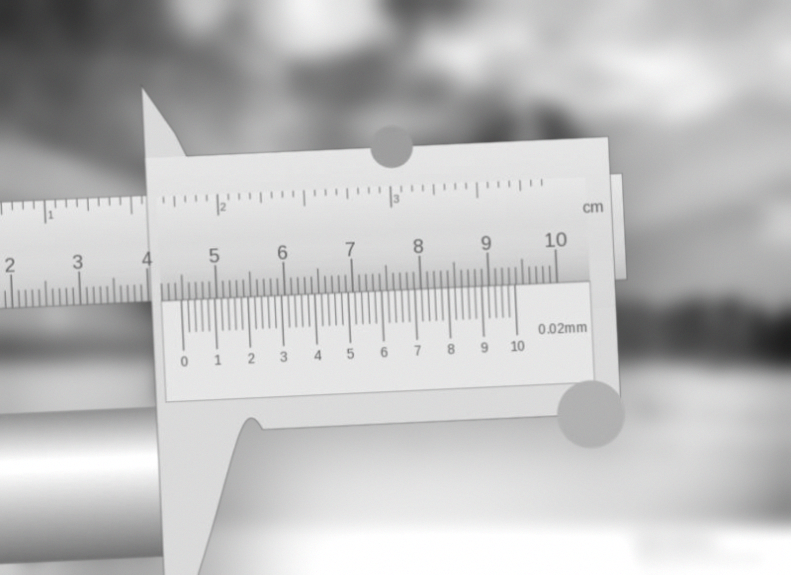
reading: **44.8** mm
